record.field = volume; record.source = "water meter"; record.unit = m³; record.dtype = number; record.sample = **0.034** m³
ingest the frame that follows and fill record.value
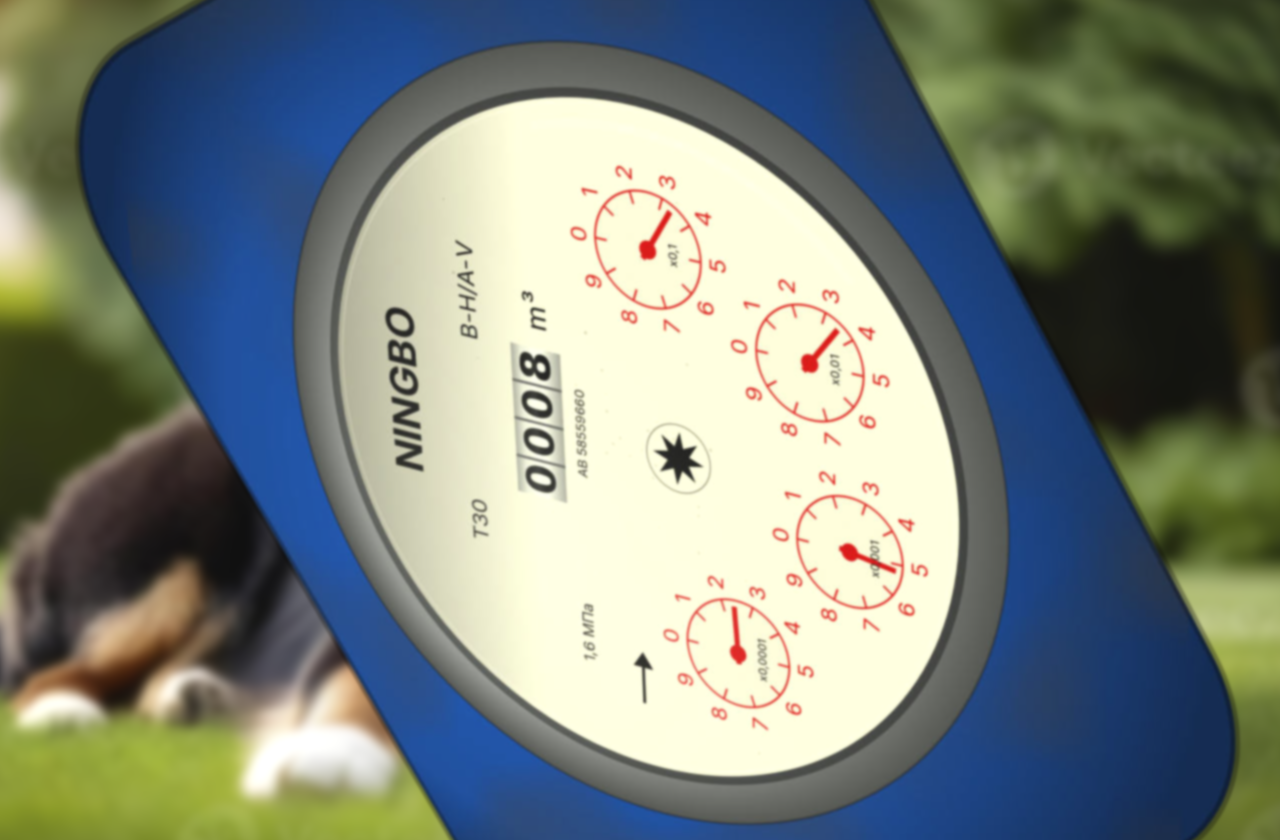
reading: **8.3352** m³
